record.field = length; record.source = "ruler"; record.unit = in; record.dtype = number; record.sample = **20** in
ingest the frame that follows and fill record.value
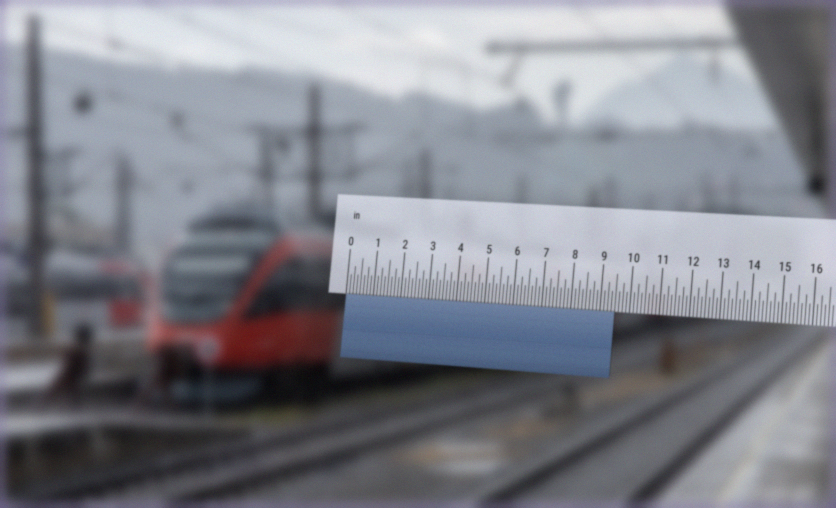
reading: **9.5** in
